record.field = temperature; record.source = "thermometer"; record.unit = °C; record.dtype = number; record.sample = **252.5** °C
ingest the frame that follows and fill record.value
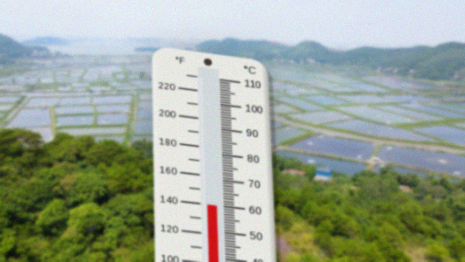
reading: **60** °C
